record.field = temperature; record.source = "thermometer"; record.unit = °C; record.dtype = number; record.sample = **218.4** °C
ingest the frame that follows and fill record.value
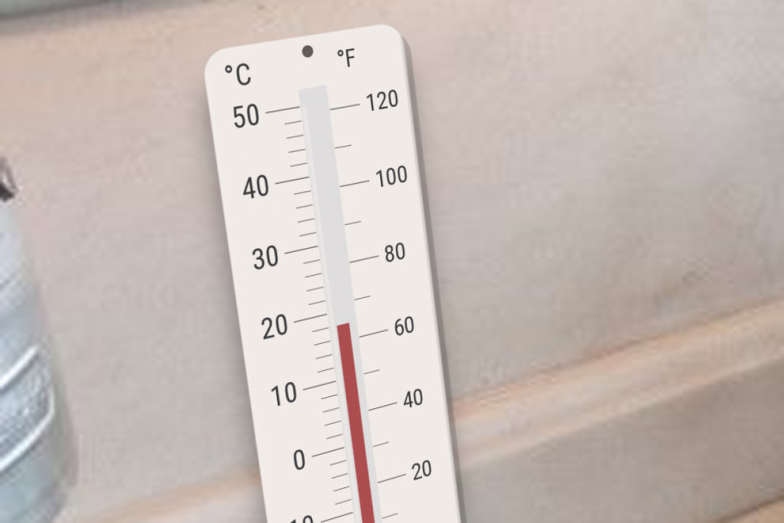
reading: **18** °C
